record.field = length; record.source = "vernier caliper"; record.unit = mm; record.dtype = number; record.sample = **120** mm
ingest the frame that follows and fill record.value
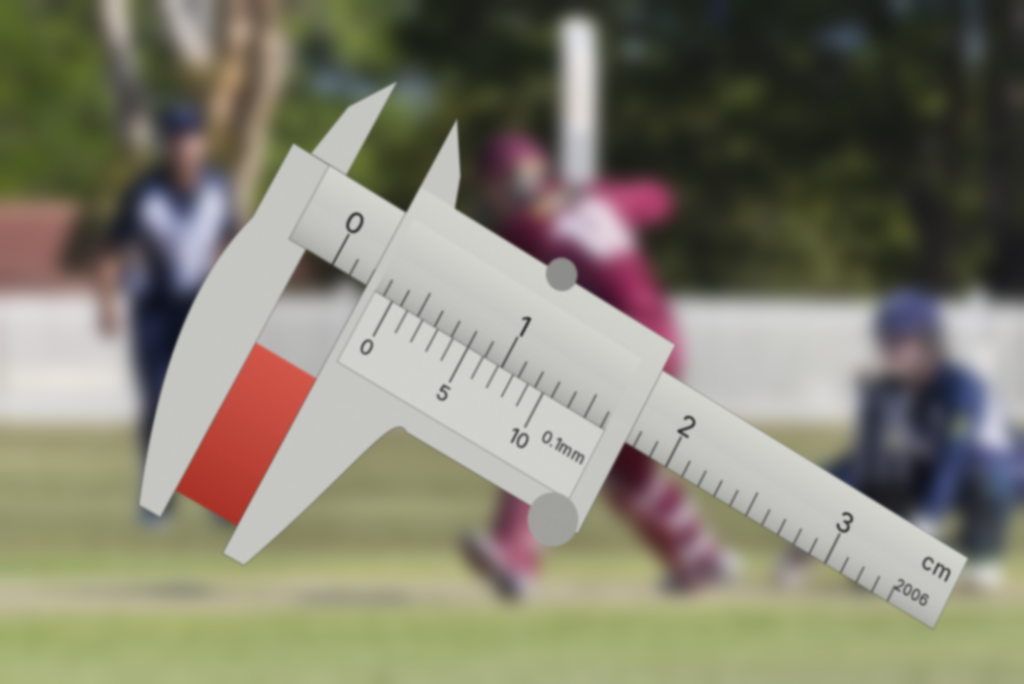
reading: **3.5** mm
